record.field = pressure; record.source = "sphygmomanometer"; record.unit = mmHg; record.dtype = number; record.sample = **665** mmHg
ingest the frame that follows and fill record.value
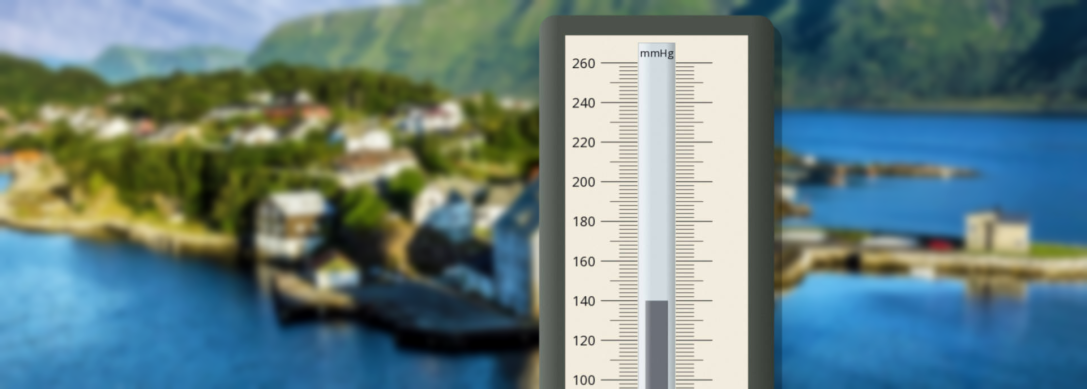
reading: **140** mmHg
